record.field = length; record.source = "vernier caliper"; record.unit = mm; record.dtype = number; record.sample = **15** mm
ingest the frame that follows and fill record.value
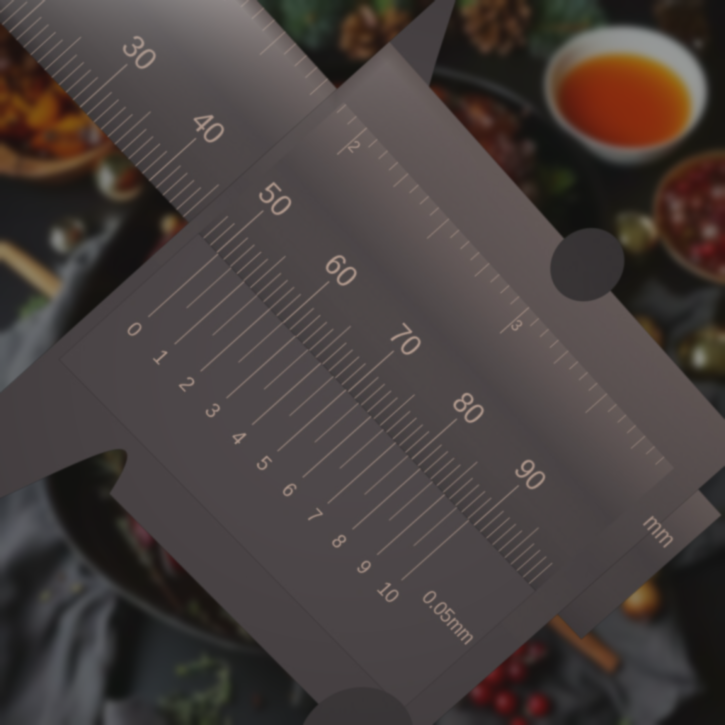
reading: **50.2** mm
